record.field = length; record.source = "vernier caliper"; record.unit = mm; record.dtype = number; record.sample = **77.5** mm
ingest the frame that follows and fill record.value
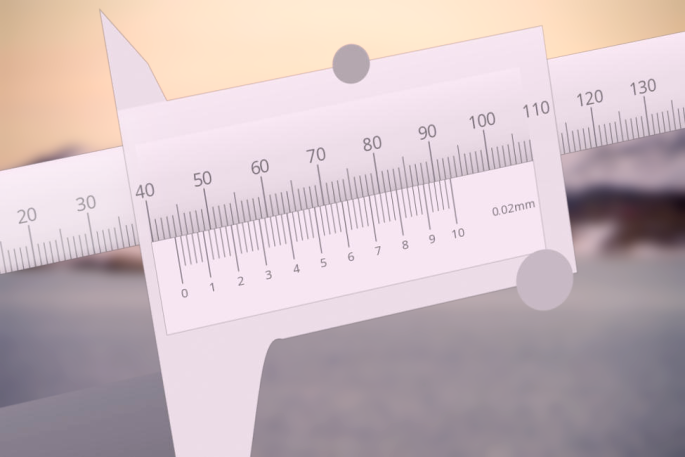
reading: **43.8** mm
